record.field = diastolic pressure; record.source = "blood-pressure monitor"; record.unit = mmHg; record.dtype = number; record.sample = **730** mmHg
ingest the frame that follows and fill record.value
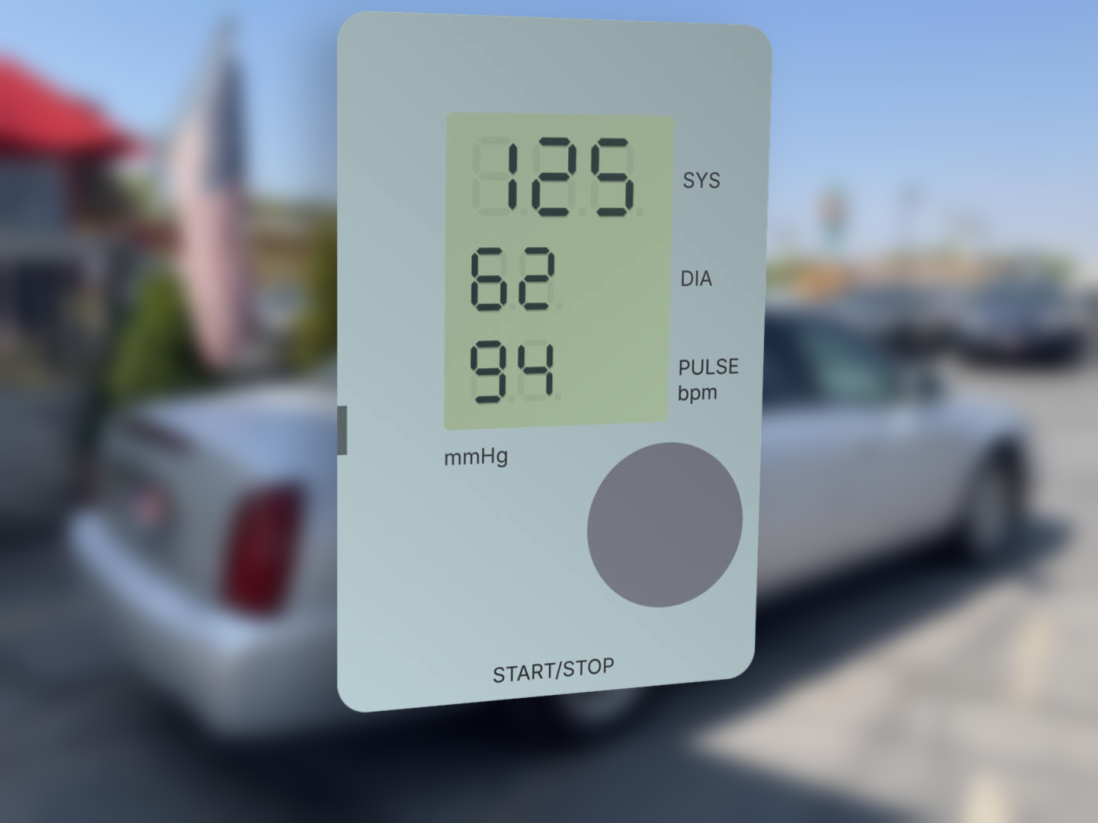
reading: **62** mmHg
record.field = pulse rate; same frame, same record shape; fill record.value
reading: **94** bpm
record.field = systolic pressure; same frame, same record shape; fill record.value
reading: **125** mmHg
